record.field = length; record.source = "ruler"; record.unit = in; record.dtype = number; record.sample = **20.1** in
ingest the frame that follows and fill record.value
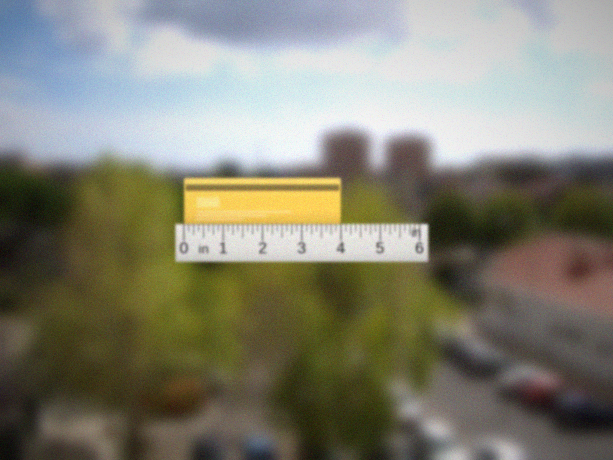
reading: **4** in
